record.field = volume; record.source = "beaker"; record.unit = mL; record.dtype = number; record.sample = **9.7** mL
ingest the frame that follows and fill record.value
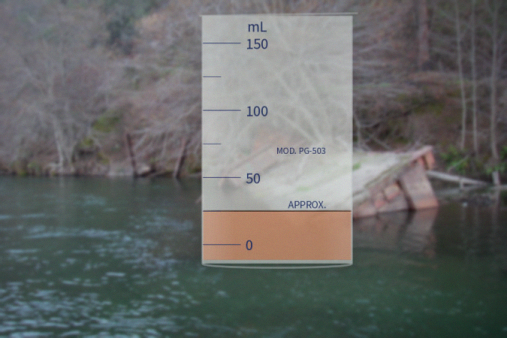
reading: **25** mL
